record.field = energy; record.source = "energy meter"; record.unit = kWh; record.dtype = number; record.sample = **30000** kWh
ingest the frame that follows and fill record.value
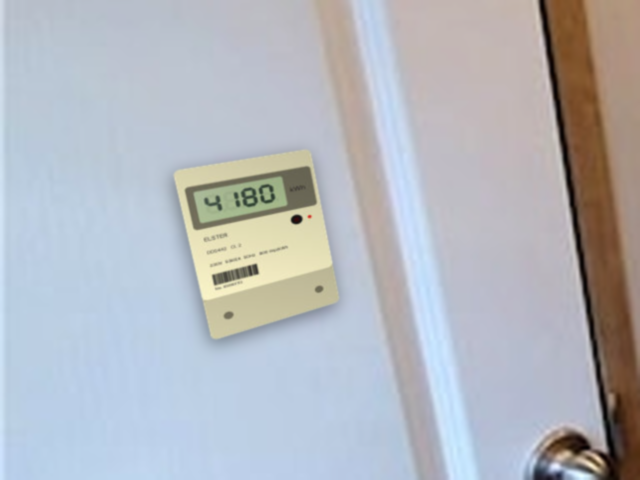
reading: **4180** kWh
